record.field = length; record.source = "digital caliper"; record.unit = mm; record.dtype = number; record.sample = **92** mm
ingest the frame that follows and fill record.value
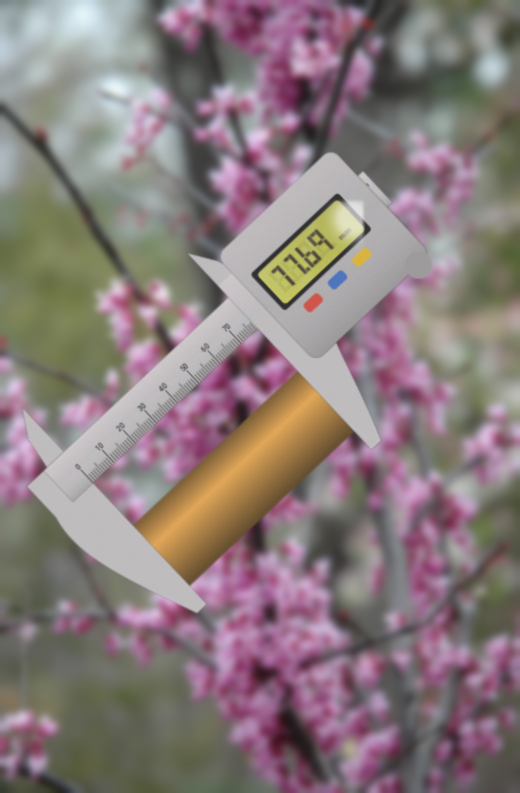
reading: **77.69** mm
